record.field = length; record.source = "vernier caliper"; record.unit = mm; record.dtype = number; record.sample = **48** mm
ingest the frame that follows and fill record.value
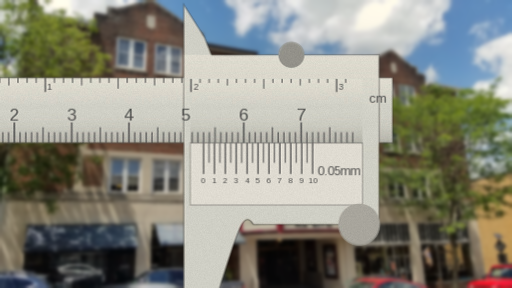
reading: **53.0** mm
